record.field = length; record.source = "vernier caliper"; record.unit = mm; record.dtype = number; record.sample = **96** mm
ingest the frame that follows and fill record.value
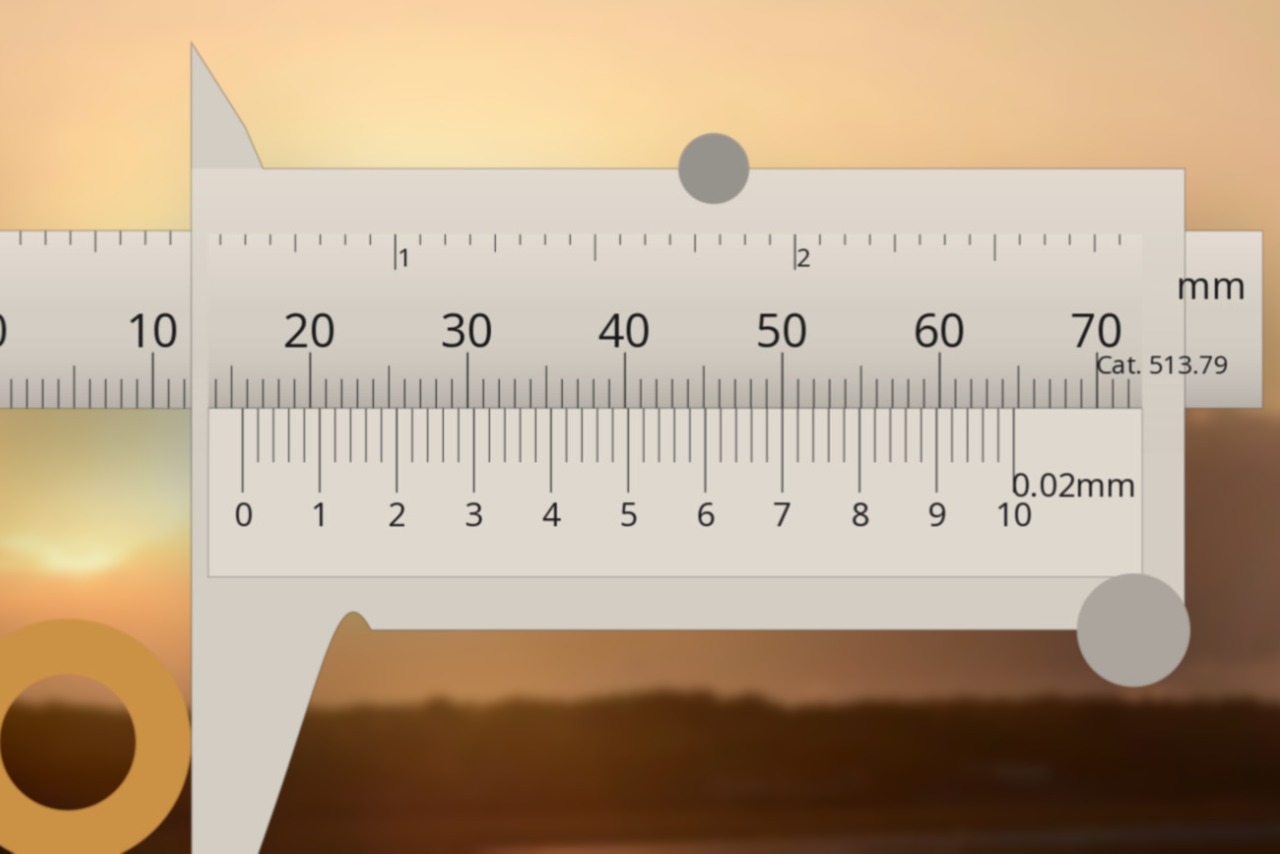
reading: **15.7** mm
